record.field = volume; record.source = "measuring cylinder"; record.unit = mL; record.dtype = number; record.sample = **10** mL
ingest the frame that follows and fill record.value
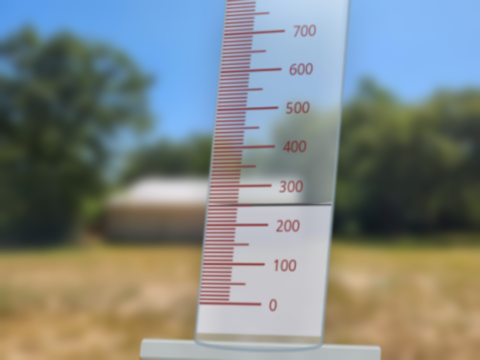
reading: **250** mL
